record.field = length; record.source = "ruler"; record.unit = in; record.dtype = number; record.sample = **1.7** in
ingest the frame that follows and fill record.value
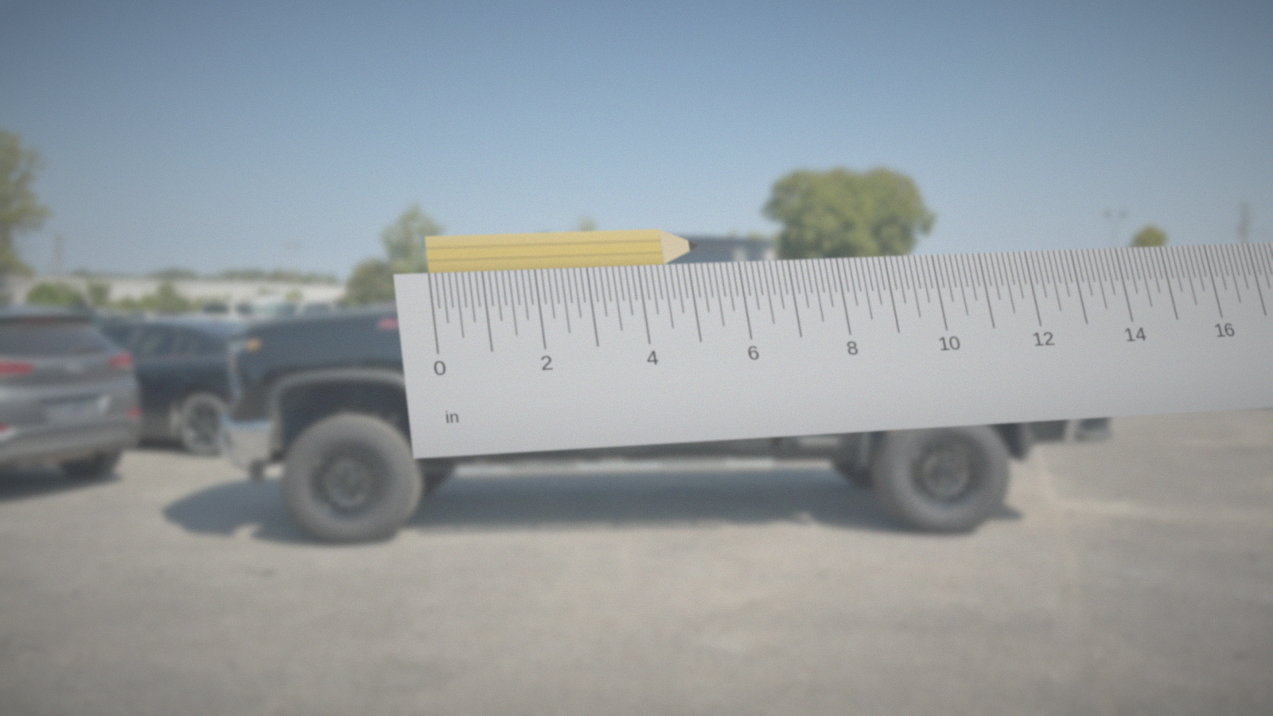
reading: **5.25** in
